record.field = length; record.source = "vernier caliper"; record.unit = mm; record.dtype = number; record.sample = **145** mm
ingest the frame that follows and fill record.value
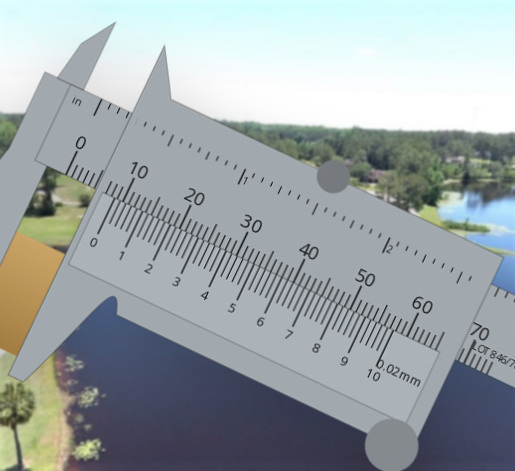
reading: **8.6** mm
